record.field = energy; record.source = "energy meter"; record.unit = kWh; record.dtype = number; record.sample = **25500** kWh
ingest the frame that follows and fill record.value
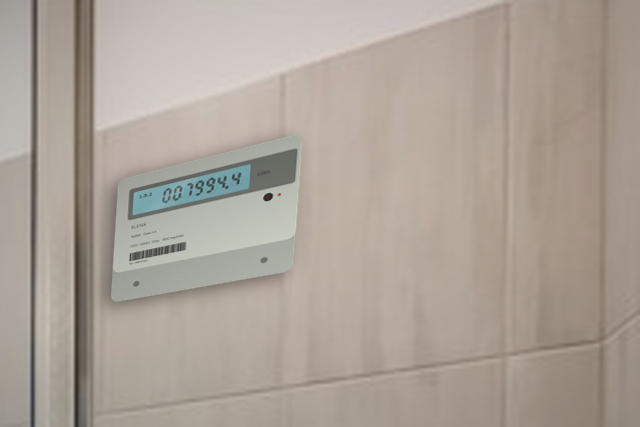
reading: **7994.4** kWh
